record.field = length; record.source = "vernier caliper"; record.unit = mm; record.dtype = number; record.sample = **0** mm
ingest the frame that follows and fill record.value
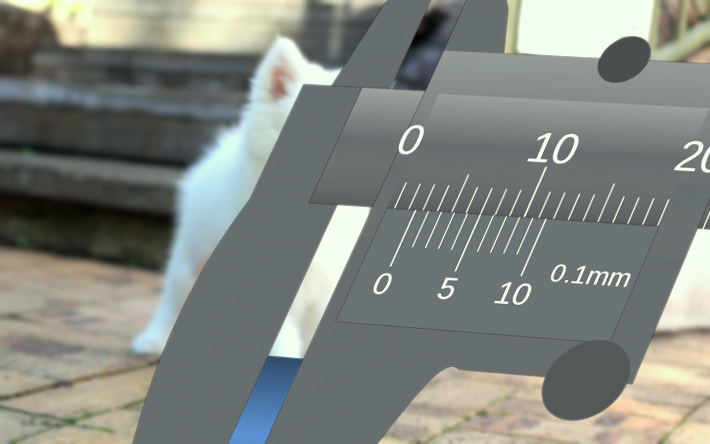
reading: **2.5** mm
